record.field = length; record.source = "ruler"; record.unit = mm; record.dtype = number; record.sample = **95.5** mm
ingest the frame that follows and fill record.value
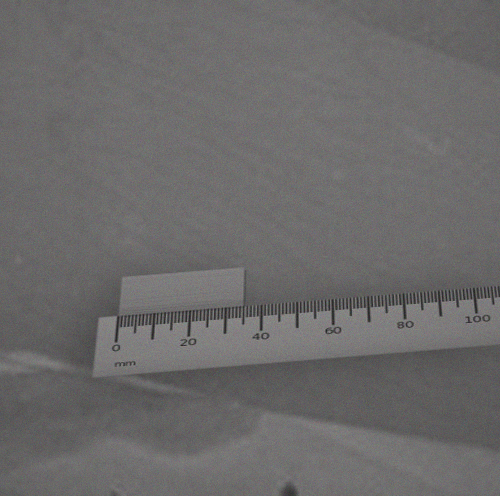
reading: **35** mm
